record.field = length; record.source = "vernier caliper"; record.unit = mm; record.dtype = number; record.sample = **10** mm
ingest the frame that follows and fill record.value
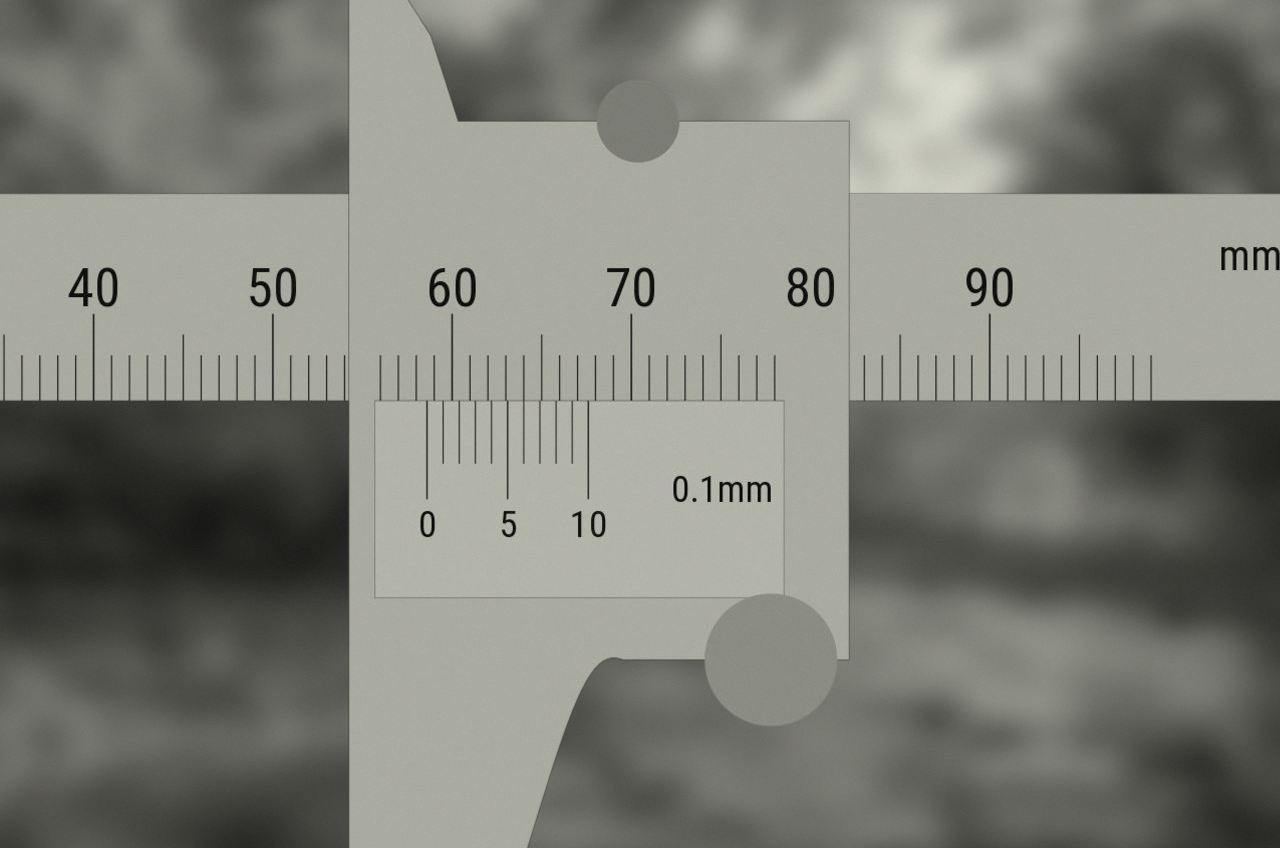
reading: **58.6** mm
